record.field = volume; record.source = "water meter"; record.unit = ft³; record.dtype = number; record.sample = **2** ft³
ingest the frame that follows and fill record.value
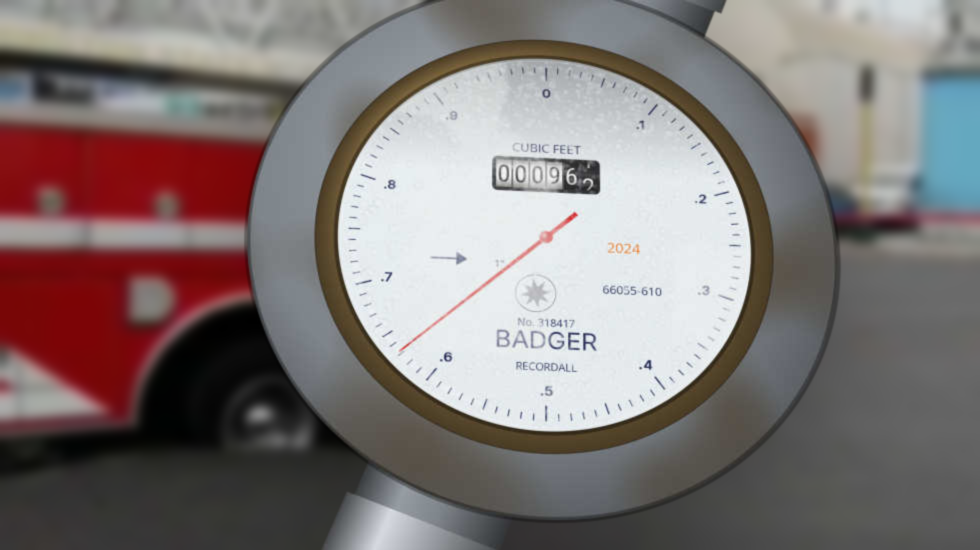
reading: **961.63** ft³
